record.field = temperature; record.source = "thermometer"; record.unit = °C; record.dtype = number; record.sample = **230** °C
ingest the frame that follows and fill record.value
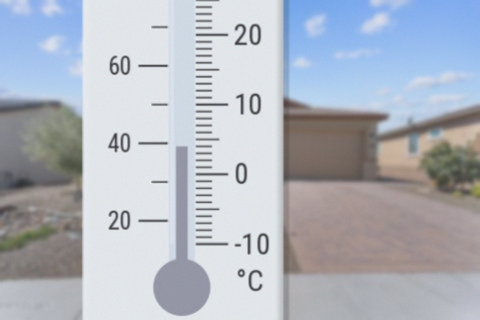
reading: **4** °C
